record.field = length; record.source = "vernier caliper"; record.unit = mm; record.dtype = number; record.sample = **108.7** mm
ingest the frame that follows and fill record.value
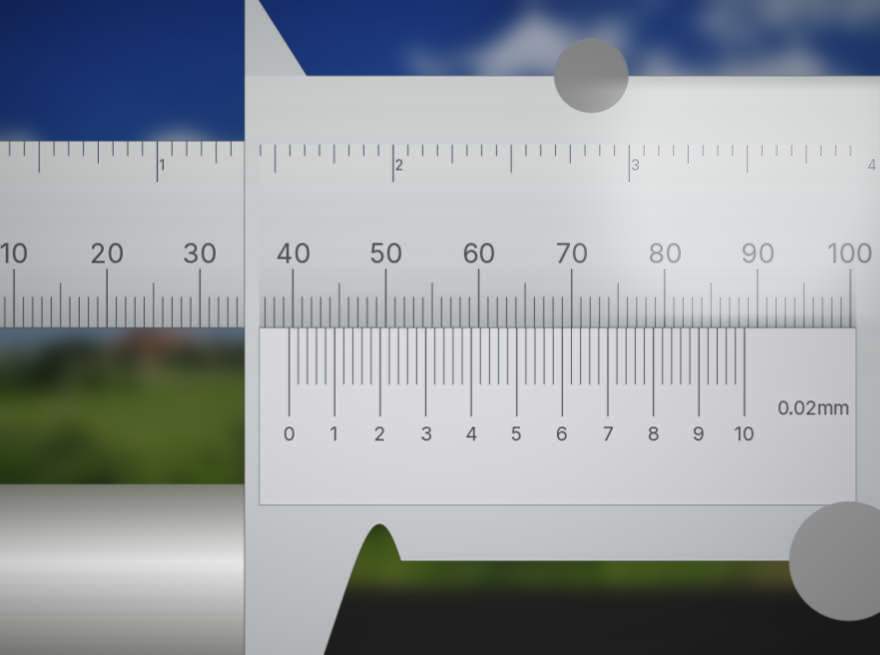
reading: **39.6** mm
